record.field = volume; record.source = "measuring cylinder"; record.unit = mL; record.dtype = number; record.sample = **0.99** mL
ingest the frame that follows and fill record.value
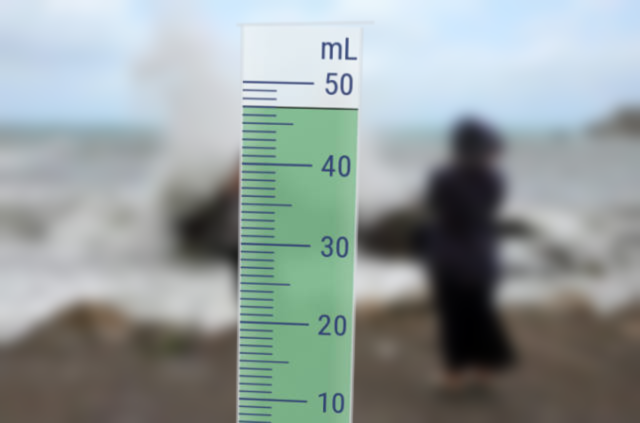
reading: **47** mL
